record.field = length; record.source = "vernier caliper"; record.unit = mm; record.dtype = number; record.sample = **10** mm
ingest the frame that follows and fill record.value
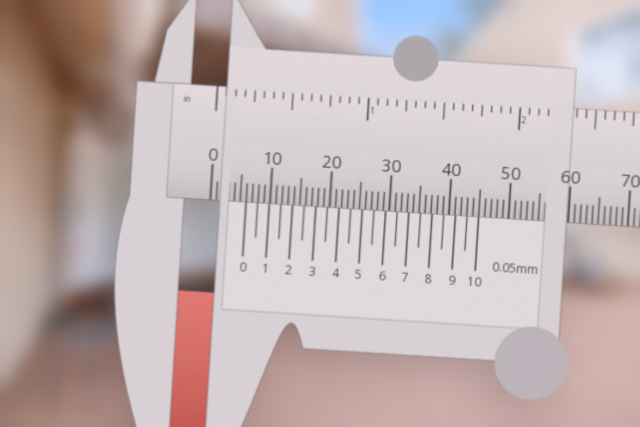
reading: **6.0** mm
